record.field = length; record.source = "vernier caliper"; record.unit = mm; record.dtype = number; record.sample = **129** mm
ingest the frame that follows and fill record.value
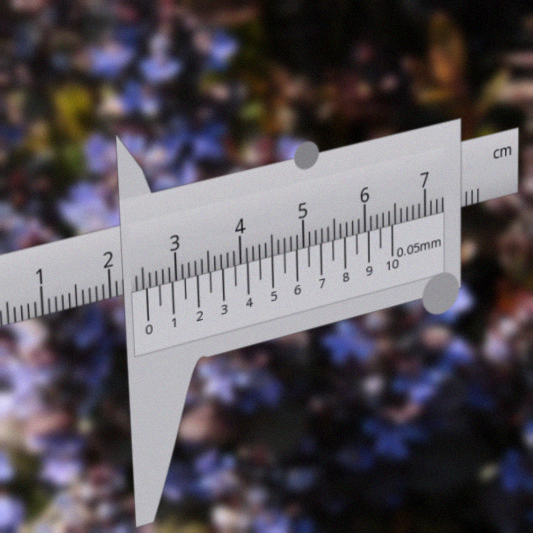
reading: **25.5** mm
